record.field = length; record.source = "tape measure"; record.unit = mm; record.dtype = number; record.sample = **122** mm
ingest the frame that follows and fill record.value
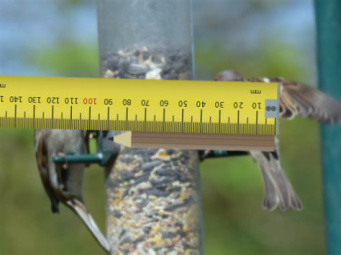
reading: **90** mm
